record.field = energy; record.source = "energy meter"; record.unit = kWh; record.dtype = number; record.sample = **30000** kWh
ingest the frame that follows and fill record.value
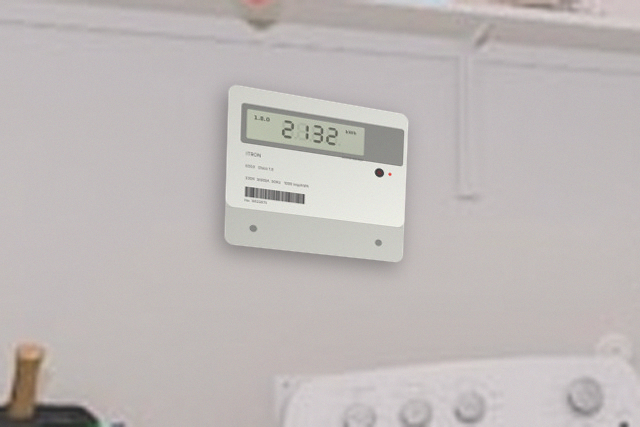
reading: **2132** kWh
